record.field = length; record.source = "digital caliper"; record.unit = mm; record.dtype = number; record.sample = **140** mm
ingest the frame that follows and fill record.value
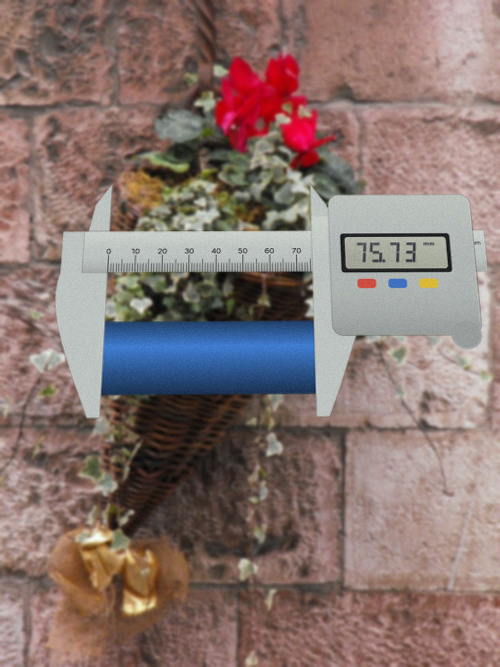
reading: **75.73** mm
